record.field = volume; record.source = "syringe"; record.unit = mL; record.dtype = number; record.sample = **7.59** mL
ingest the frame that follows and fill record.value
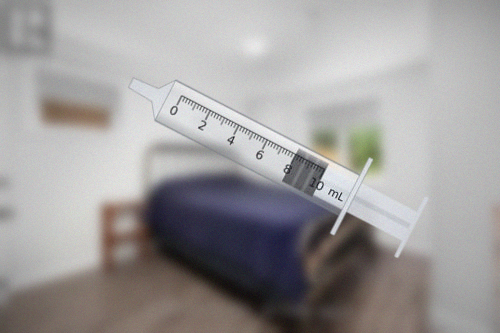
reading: **8** mL
